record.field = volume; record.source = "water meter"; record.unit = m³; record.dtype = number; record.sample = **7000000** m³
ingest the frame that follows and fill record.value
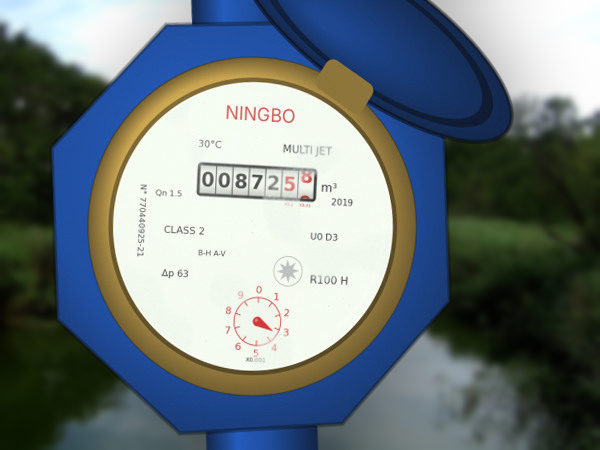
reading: **872.583** m³
